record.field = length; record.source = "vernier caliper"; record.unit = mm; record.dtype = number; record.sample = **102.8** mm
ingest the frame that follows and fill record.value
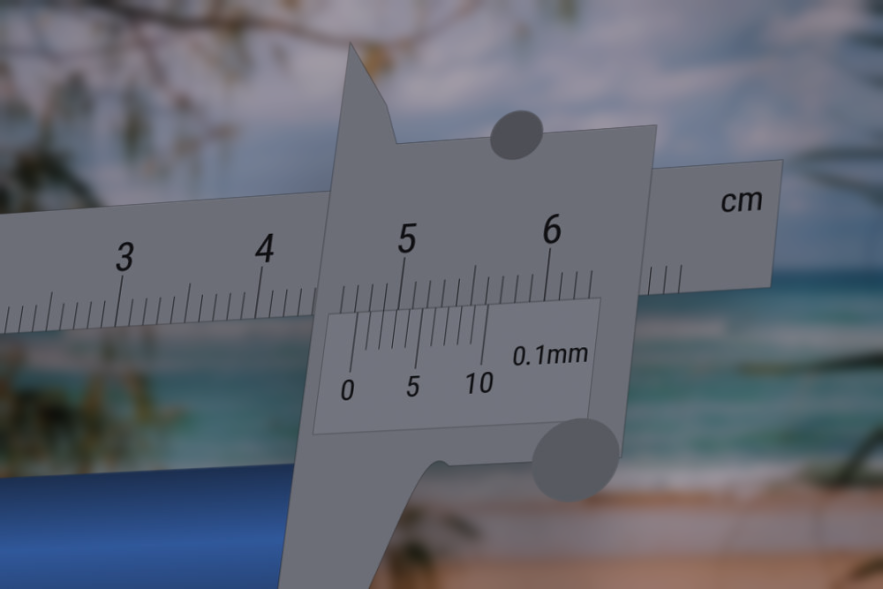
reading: **47.2** mm
